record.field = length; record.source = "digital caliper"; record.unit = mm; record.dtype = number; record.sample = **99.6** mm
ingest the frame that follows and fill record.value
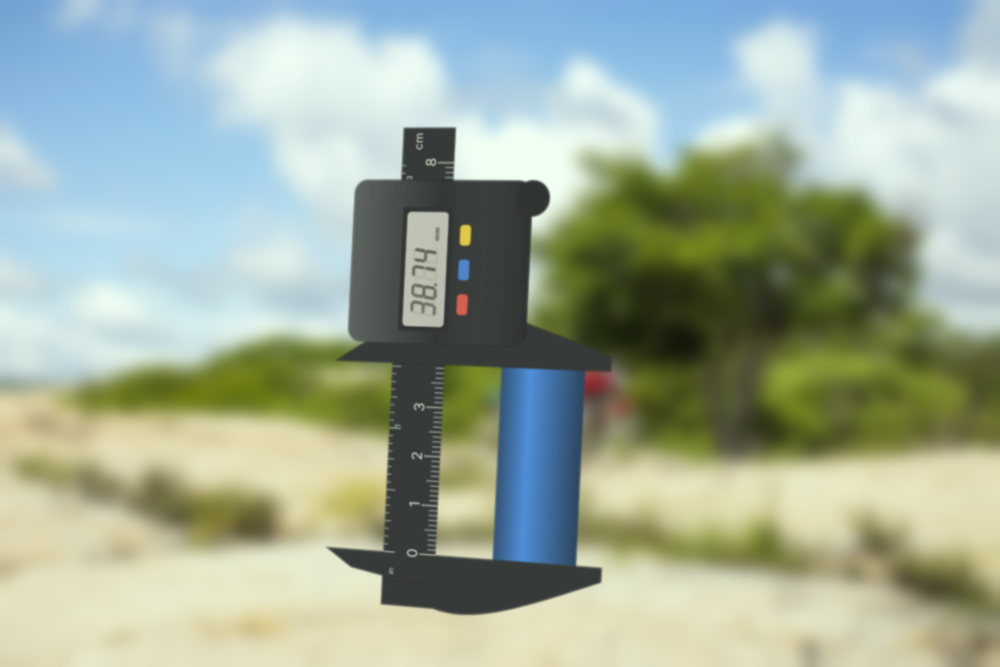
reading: **38.74** mm
